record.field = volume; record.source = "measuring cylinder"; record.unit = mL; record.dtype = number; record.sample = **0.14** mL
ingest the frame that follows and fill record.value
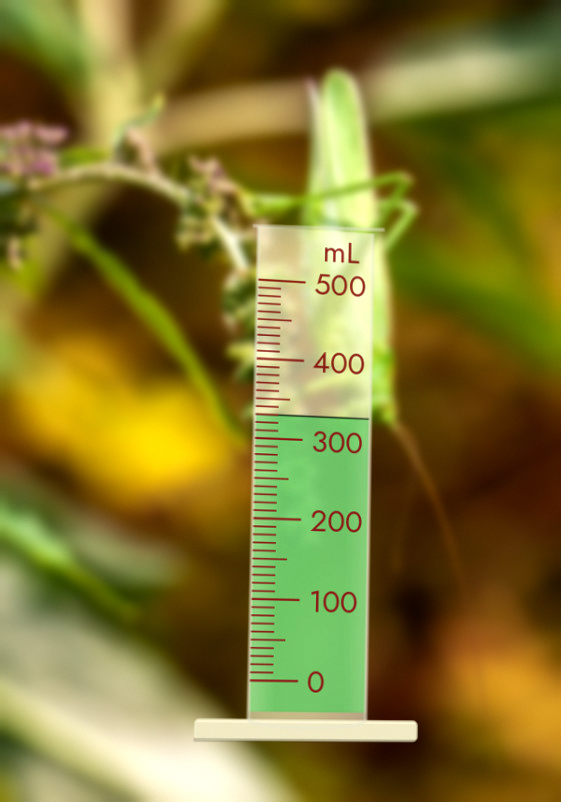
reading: **330** mL
